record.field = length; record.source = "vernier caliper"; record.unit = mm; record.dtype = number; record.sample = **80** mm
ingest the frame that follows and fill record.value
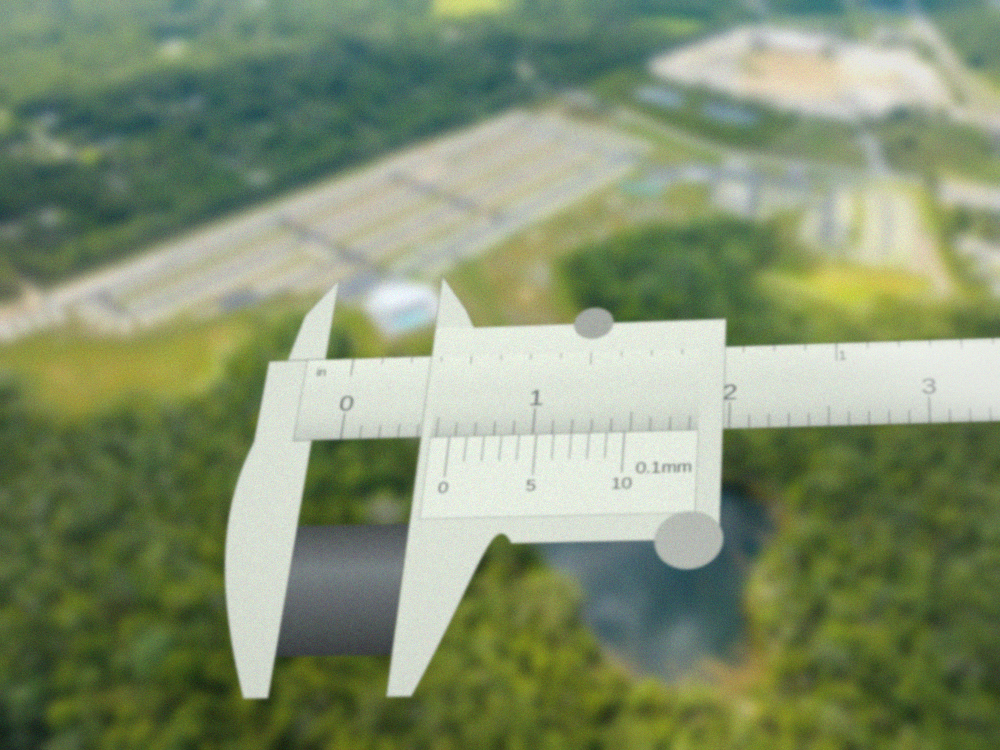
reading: **5.7** mm
